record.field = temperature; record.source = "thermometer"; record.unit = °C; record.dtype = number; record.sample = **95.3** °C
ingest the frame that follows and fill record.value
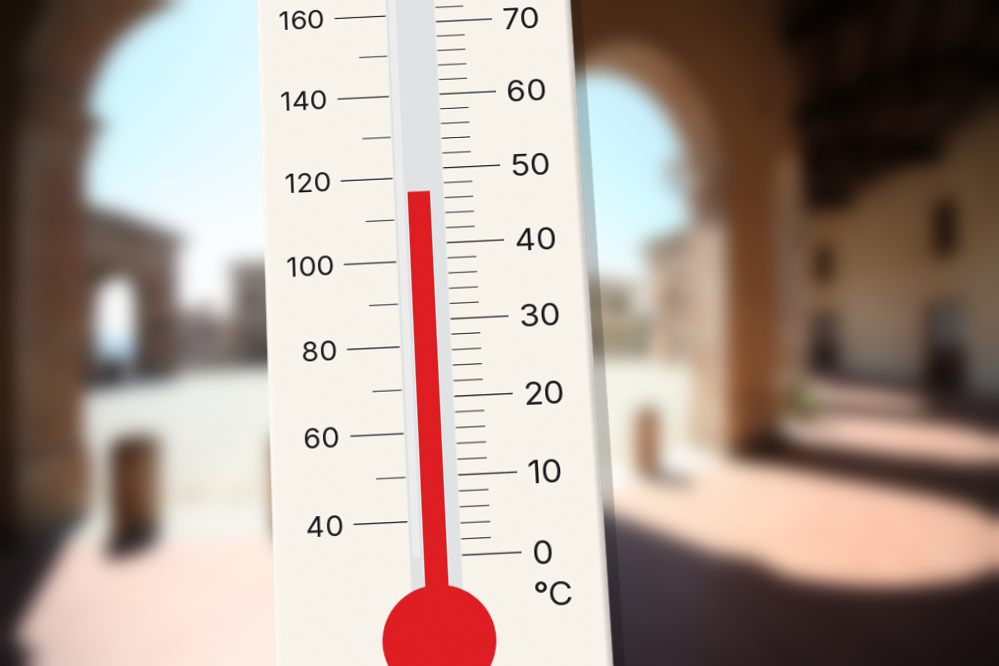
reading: **47** °C
